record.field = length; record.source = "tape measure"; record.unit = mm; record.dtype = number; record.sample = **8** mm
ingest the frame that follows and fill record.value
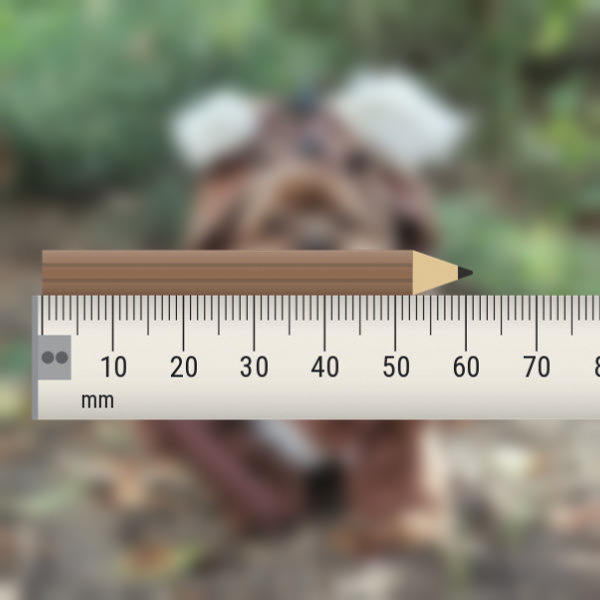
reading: **61** mm
